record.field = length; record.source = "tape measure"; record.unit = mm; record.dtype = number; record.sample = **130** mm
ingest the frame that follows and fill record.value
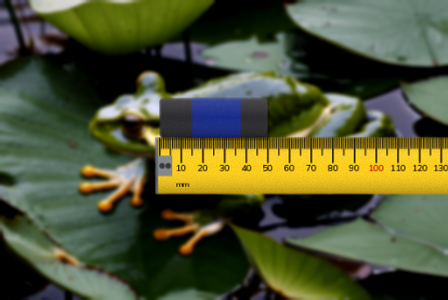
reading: **50** mm
